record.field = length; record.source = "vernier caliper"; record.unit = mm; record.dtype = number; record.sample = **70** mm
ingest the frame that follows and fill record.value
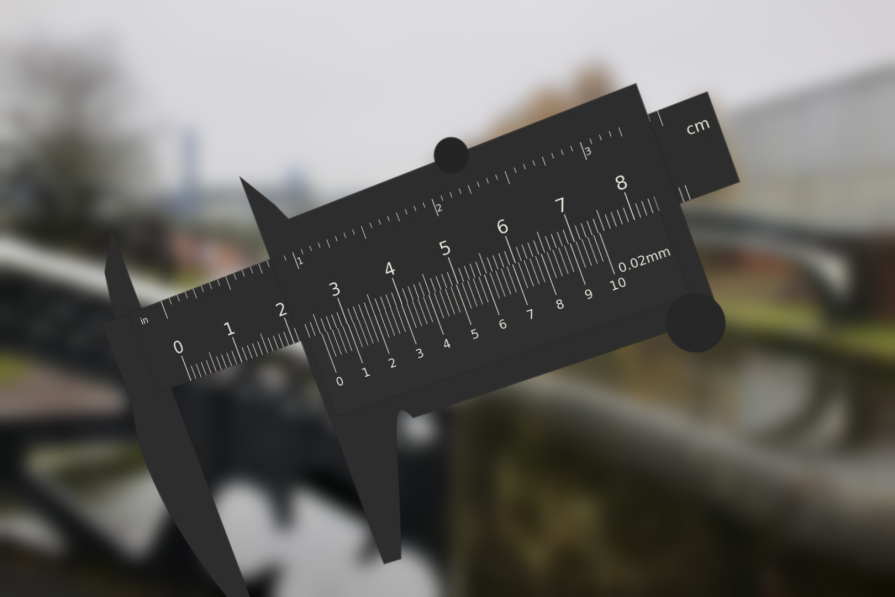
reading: **25.2** mm
